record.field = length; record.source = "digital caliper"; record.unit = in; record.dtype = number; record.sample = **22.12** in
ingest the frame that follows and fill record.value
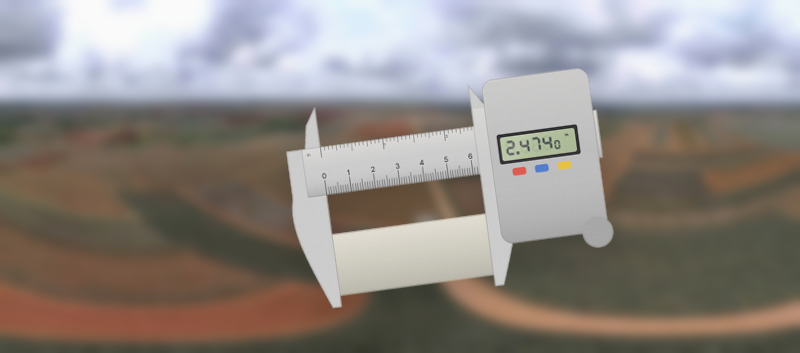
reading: **2.4740** in
